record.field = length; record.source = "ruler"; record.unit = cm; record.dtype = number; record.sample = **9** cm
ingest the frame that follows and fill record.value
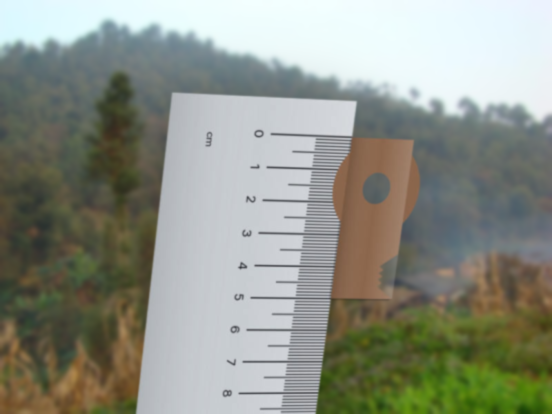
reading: **5** cm
